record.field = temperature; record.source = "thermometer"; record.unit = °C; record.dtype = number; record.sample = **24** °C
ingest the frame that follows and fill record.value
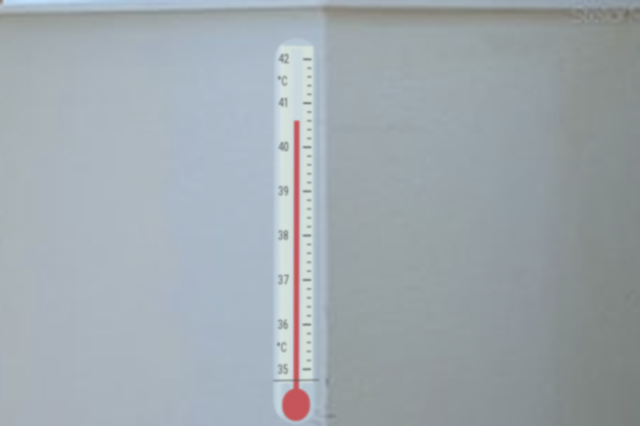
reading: **40.6** °C
